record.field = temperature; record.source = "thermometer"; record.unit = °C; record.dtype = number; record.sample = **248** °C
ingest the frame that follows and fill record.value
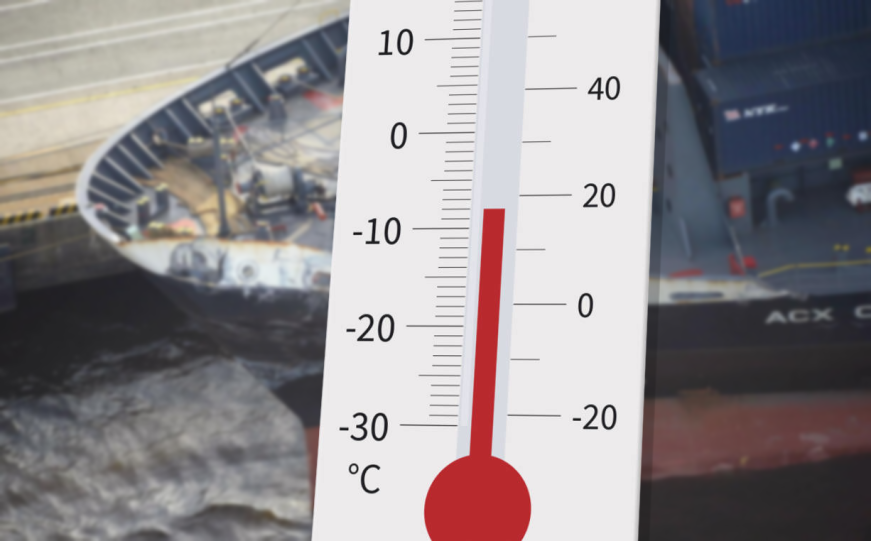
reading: **-8** °C
